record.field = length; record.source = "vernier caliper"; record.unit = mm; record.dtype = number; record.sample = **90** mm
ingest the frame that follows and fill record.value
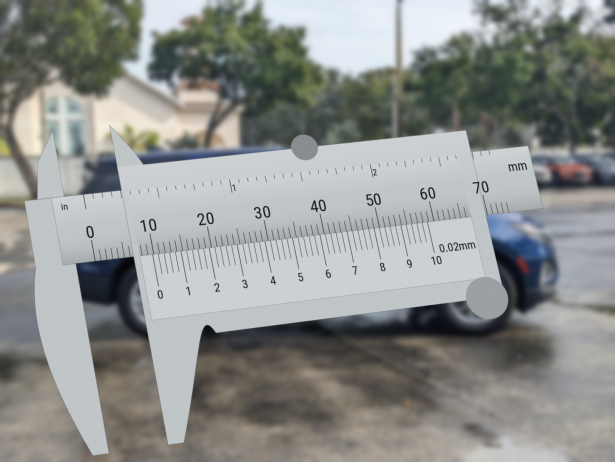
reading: **9.8** mm
